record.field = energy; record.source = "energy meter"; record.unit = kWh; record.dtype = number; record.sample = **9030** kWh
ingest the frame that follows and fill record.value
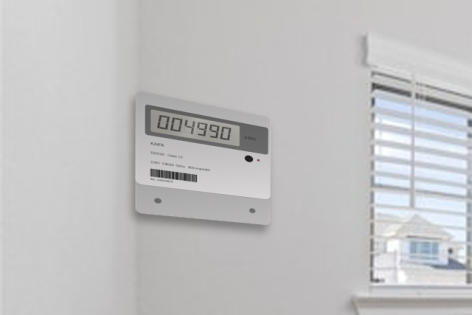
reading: **4990** kWh
